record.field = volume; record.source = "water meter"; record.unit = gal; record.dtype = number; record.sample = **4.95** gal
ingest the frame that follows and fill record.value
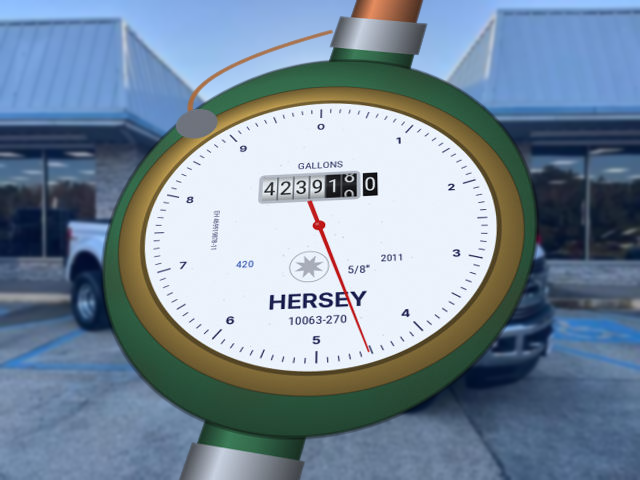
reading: **4239184.5** gal
